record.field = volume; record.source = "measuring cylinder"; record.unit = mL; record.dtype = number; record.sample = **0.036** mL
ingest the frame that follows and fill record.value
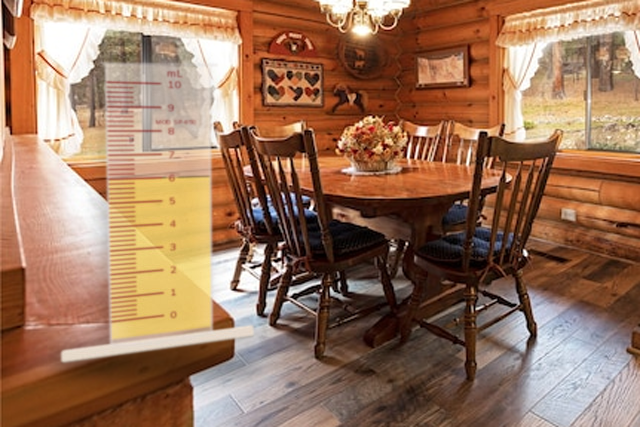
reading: **6** mL
